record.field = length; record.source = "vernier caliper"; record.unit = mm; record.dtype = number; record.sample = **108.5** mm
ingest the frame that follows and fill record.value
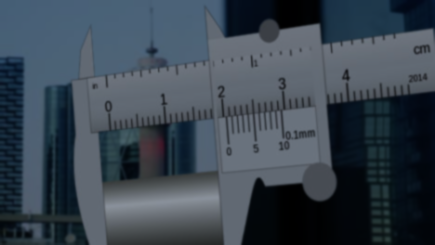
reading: **20.5** mm
